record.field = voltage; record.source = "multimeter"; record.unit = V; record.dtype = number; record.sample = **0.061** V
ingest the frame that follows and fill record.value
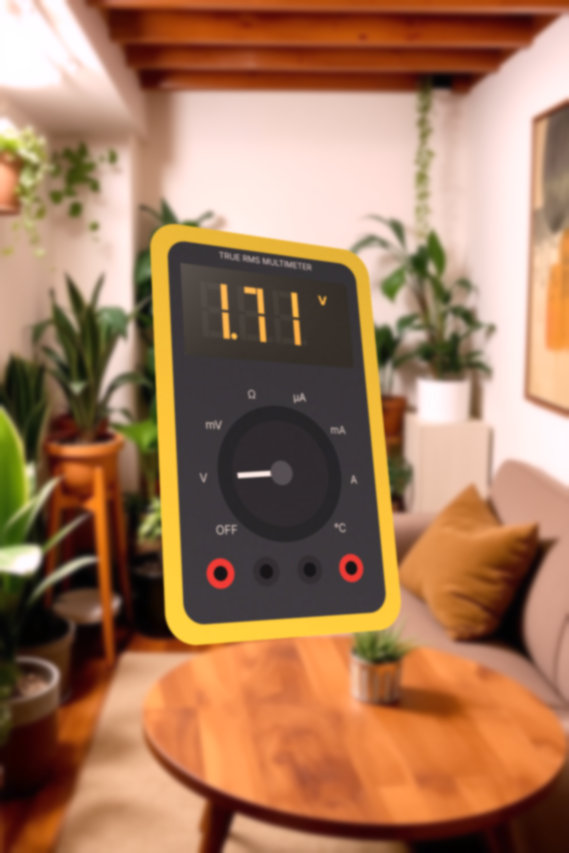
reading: **1.71** V
